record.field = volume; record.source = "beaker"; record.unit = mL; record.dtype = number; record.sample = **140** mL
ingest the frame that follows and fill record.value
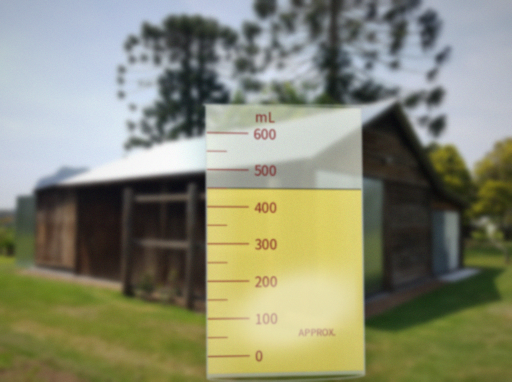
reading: **450** mL
